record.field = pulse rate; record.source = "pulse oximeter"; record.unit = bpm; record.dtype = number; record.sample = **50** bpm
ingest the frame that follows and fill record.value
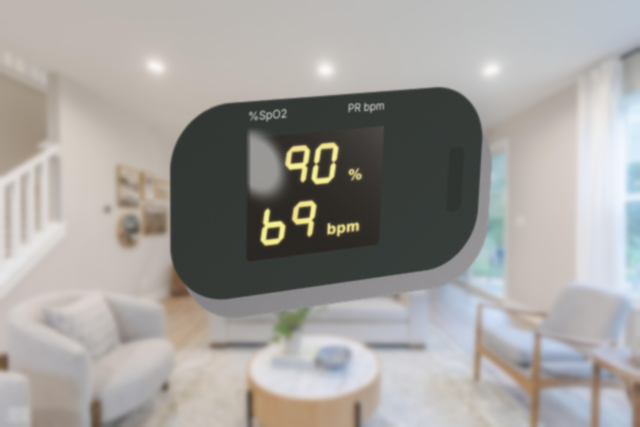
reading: **69** bpm
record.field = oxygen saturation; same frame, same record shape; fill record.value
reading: **90** %
